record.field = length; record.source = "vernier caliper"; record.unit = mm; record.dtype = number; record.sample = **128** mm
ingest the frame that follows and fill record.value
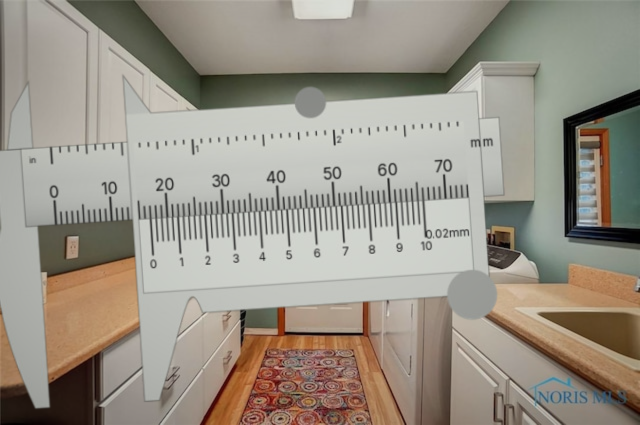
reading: **17.0** mm
